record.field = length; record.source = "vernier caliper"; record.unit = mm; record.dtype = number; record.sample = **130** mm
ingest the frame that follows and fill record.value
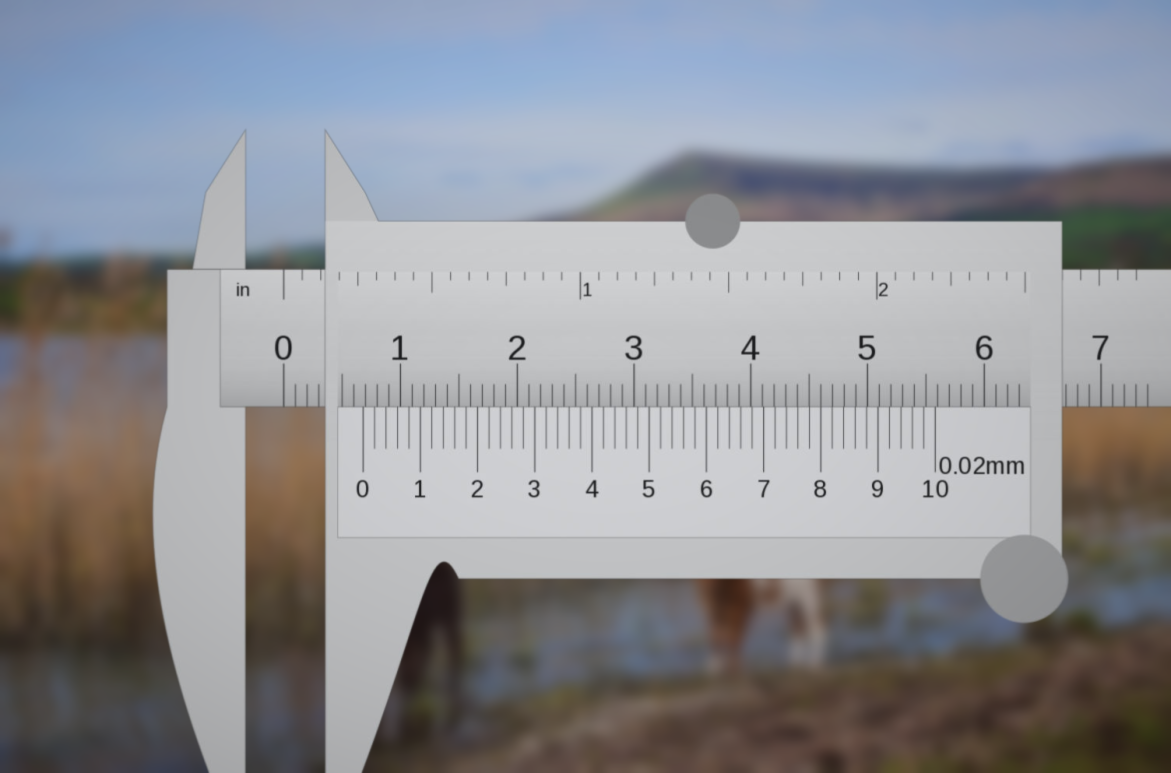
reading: **6.8** mm
